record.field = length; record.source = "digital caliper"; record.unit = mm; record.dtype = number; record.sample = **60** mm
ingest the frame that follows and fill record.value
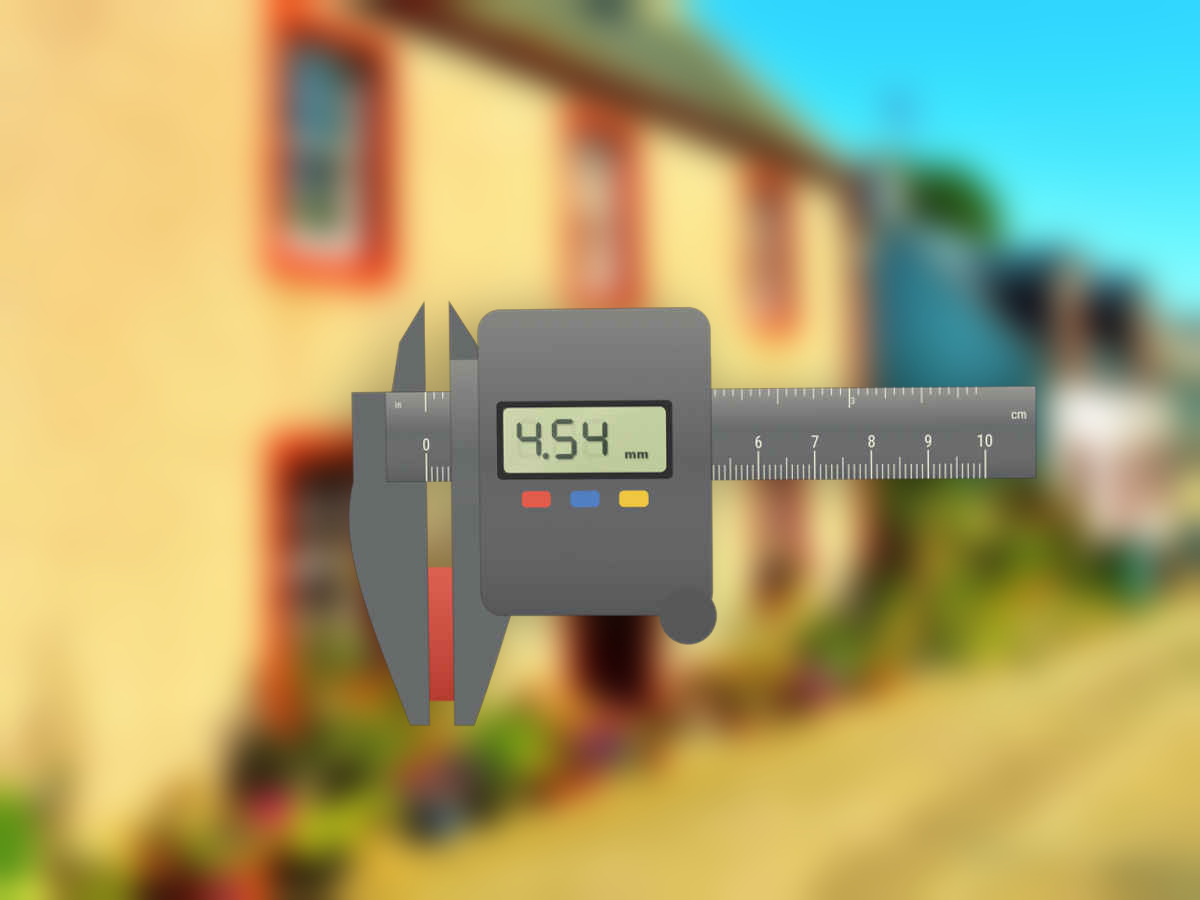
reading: **4.54** mm
